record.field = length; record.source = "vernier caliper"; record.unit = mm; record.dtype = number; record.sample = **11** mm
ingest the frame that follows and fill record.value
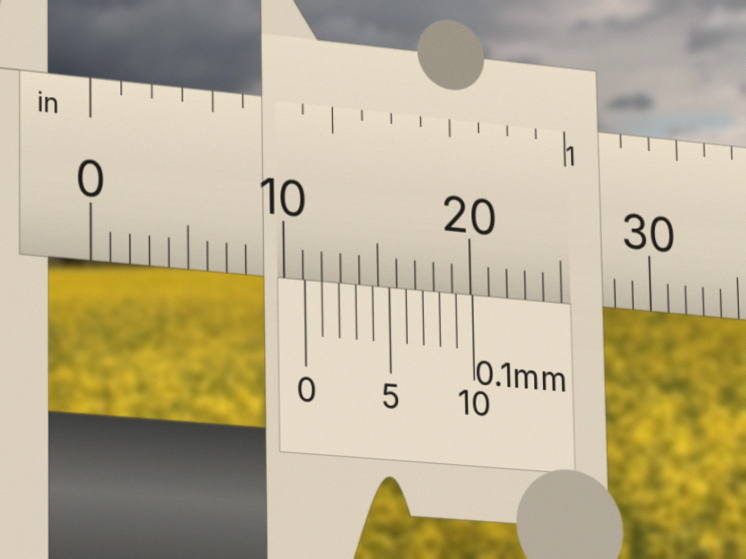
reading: **11.1** mm
